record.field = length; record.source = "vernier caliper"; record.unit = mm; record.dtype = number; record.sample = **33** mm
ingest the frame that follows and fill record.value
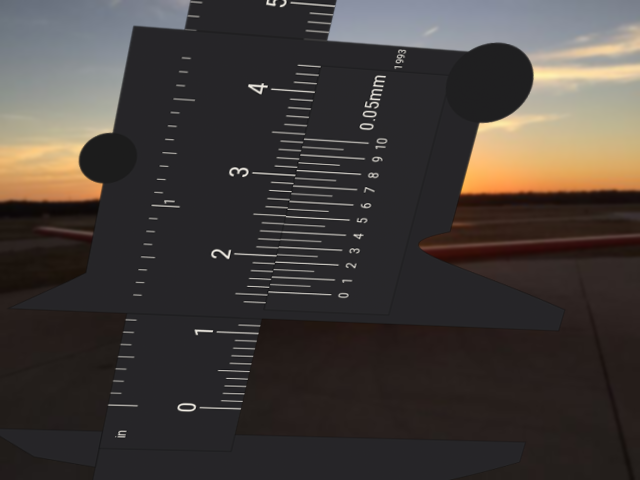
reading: **15.4** mm
